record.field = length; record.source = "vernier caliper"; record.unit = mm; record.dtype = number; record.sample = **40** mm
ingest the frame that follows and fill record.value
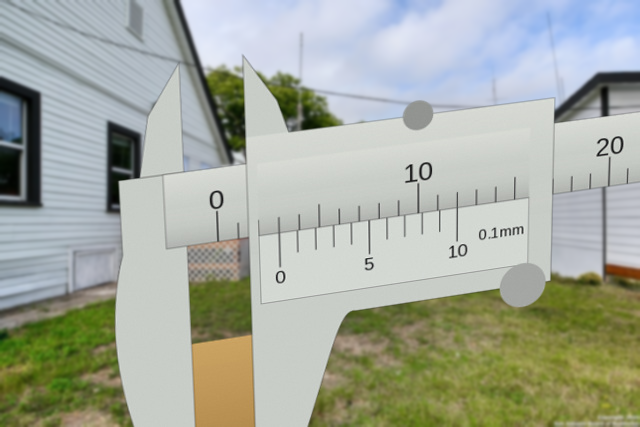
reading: **3.0** mm
